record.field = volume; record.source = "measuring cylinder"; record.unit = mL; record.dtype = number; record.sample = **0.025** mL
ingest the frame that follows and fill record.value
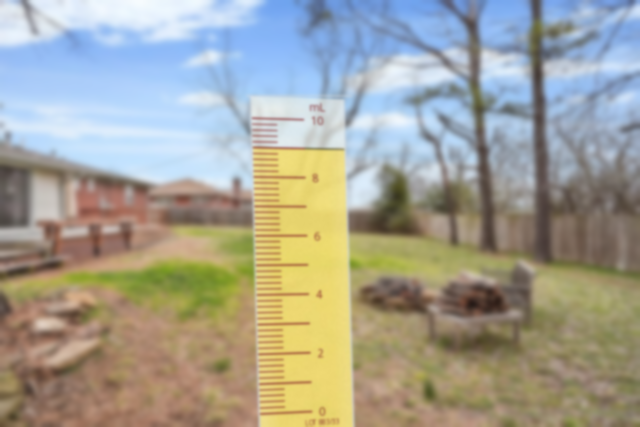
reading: **9** mL
